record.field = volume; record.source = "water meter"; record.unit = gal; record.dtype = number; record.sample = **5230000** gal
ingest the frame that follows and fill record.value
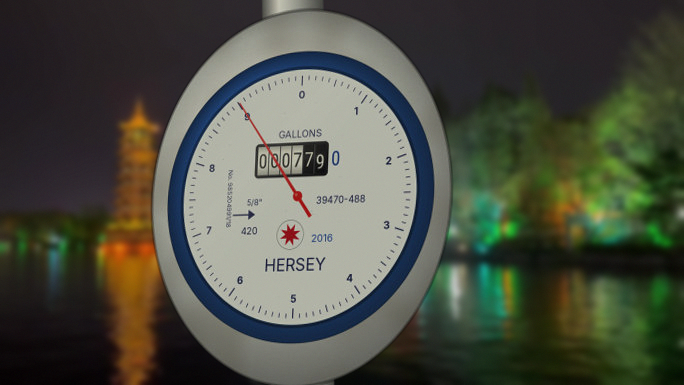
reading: **7789.0** gal
